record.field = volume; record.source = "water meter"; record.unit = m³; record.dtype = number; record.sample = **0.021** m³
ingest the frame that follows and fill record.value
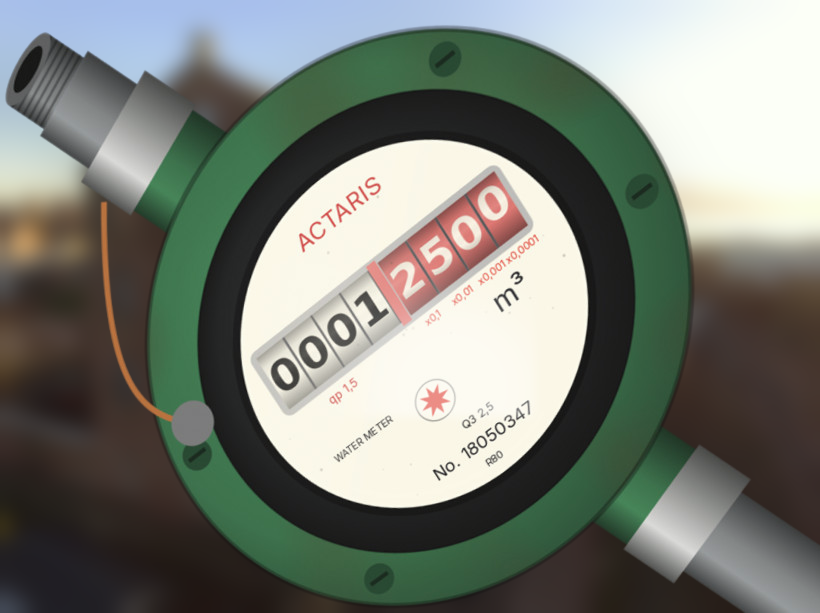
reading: **1.2500** m³
